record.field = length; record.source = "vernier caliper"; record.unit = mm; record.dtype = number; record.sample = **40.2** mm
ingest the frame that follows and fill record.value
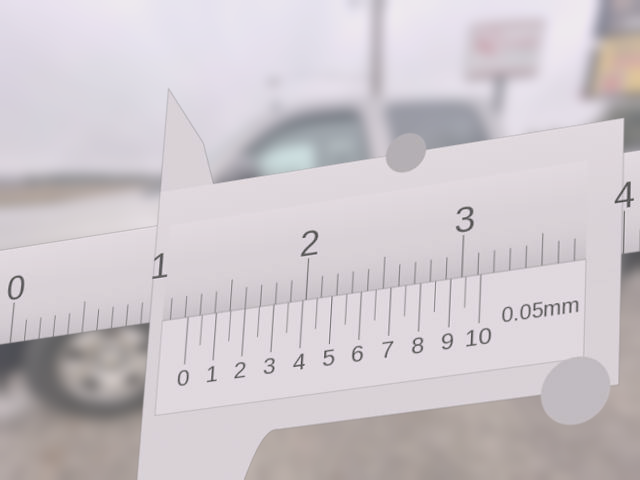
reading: **12.2** mm
